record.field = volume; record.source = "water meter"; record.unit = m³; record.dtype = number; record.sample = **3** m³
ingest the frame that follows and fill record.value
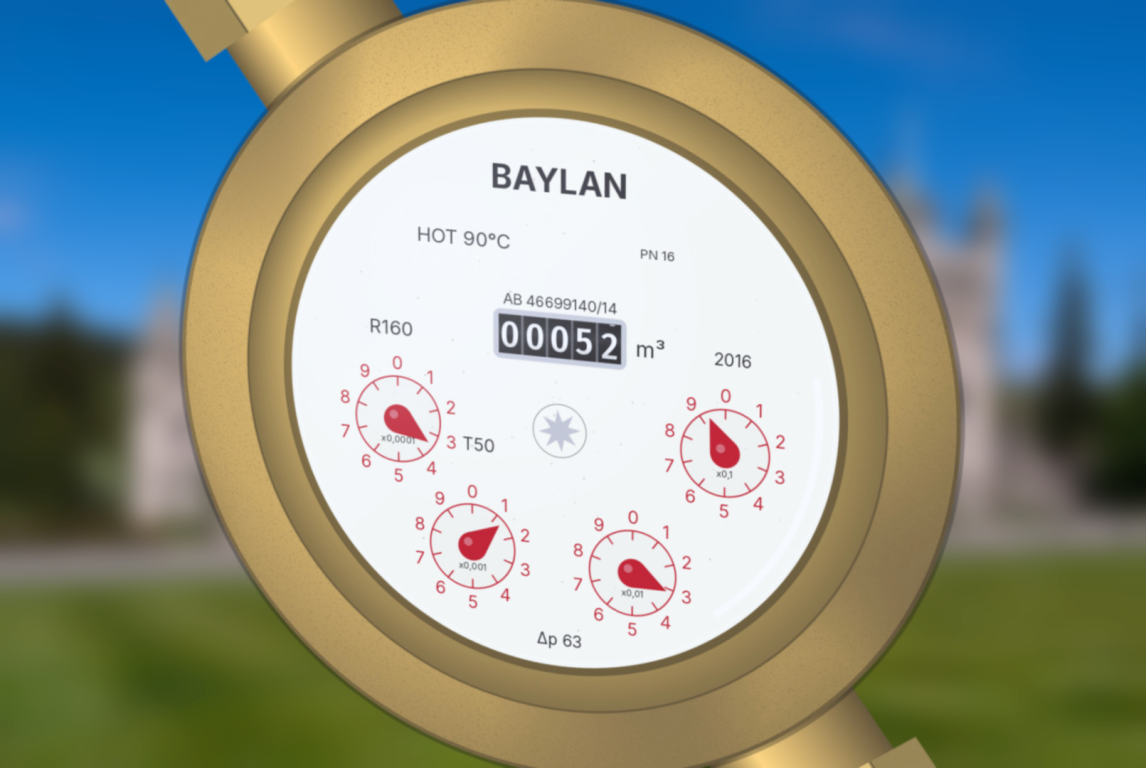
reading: **51.9313** m³
